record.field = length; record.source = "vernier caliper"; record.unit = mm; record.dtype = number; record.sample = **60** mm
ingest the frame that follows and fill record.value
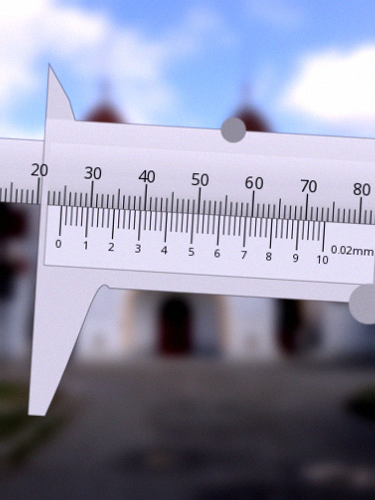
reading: **24.5** mm
